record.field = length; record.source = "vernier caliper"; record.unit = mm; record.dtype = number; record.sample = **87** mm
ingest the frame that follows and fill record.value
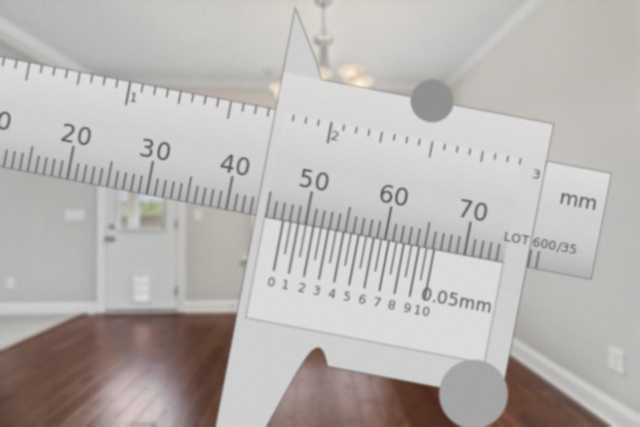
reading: **47.2** mm
